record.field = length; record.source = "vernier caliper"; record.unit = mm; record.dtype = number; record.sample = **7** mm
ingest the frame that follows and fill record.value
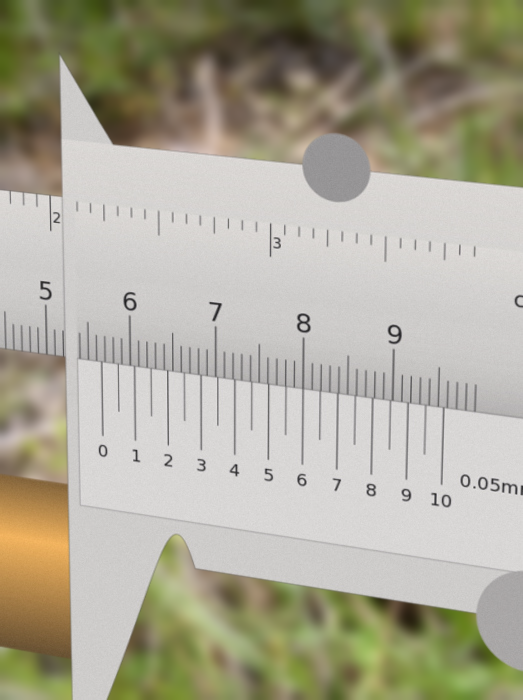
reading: **56.6** mm
